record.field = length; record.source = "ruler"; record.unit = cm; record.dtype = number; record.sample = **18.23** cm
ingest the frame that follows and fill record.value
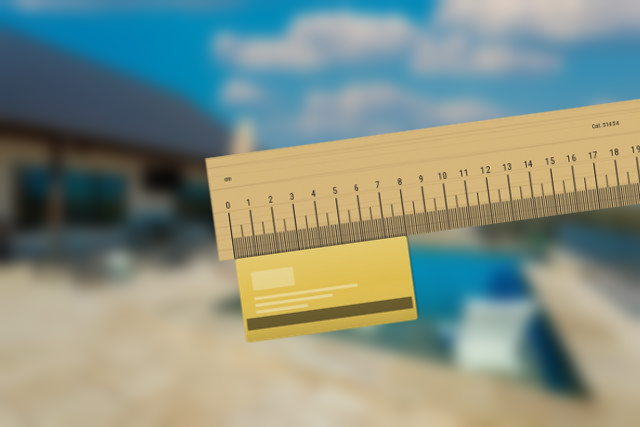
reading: **8** cm
